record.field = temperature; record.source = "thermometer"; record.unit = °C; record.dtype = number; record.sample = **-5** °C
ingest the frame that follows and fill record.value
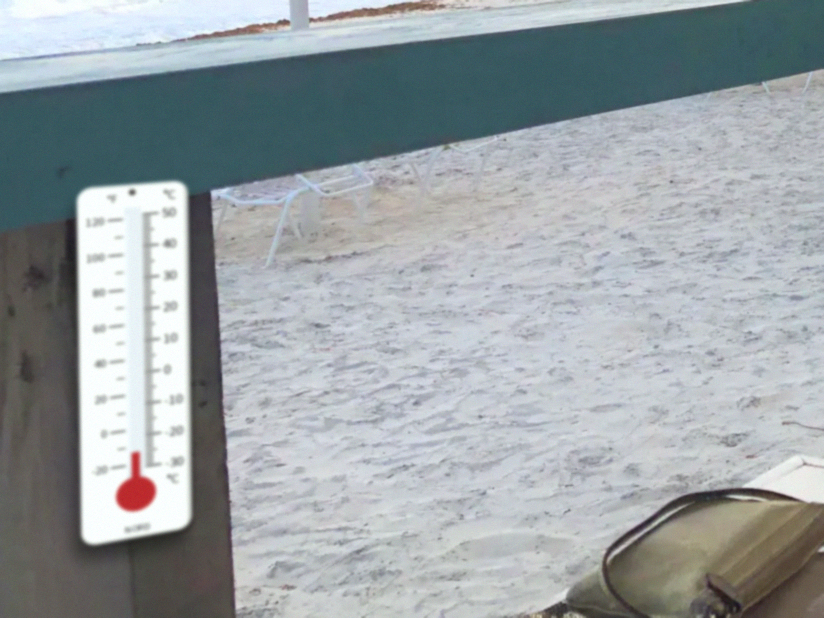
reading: **-25** °C
